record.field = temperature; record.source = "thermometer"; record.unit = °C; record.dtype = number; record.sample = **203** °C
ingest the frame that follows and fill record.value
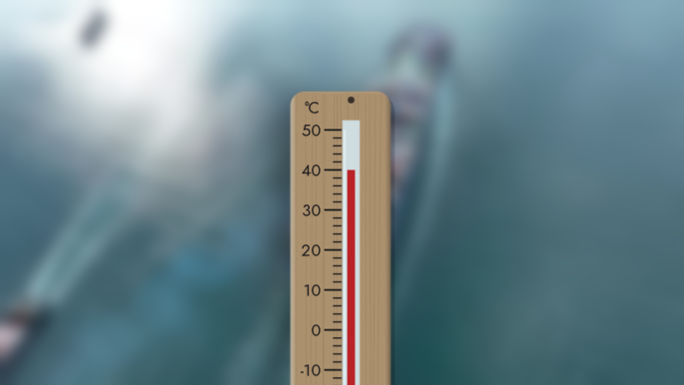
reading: **40** °C
